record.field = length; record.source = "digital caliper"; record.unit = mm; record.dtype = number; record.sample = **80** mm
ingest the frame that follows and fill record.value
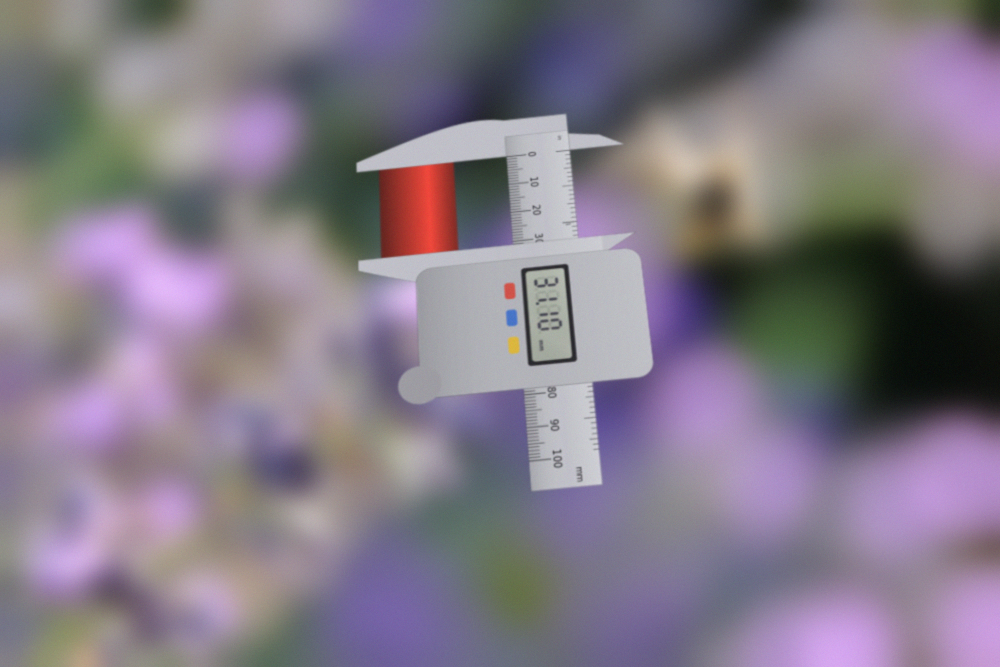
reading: **31.10** mm
